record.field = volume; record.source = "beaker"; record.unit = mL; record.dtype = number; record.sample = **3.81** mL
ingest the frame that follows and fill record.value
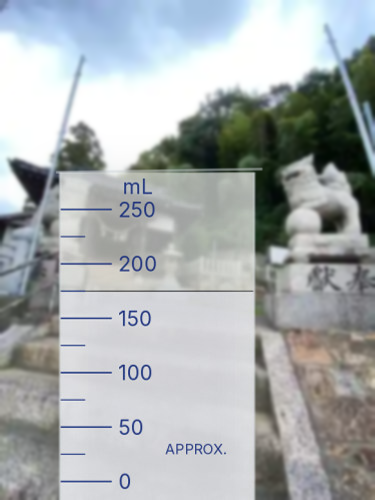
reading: **175** mL
